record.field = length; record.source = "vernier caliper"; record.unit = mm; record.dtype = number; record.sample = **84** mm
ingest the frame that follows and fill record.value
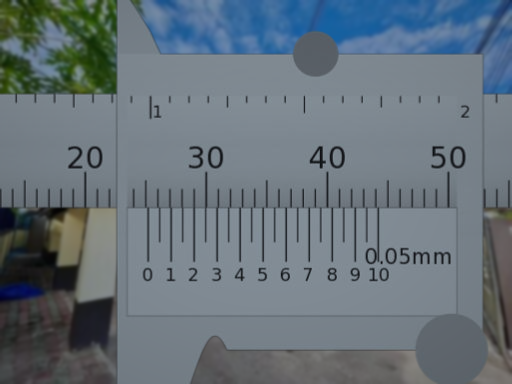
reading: **25.2** mm
